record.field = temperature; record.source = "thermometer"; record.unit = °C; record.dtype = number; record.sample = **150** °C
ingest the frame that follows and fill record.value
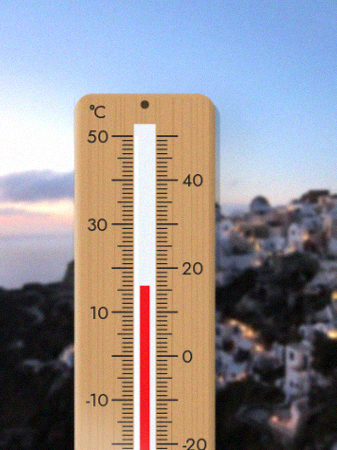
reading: **16** °C
